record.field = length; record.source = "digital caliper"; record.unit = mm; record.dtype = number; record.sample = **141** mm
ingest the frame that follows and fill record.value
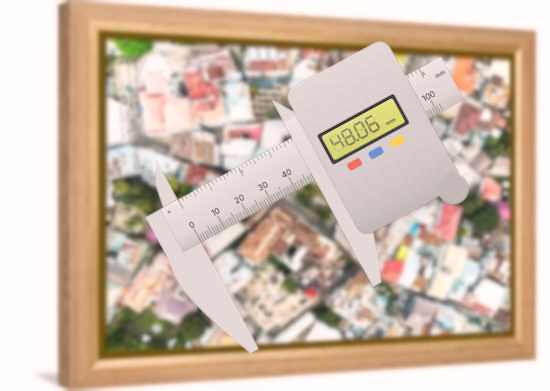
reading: **48.06** mm
